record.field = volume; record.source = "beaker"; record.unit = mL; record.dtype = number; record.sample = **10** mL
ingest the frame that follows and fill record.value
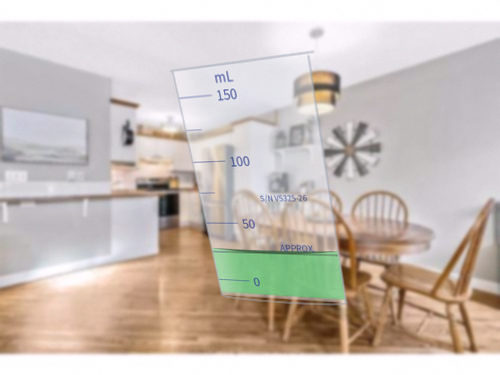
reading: **25** mL
